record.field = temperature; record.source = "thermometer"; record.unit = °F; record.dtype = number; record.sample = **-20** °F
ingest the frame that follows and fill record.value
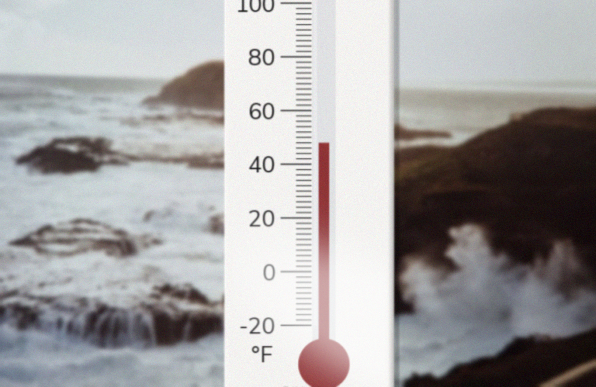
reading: **48** °F
